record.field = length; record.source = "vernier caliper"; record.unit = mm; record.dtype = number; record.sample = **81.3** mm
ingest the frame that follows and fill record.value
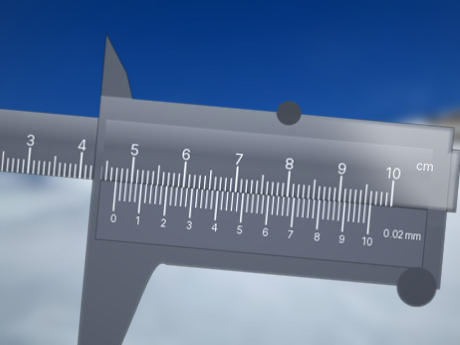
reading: **47.0** mm
